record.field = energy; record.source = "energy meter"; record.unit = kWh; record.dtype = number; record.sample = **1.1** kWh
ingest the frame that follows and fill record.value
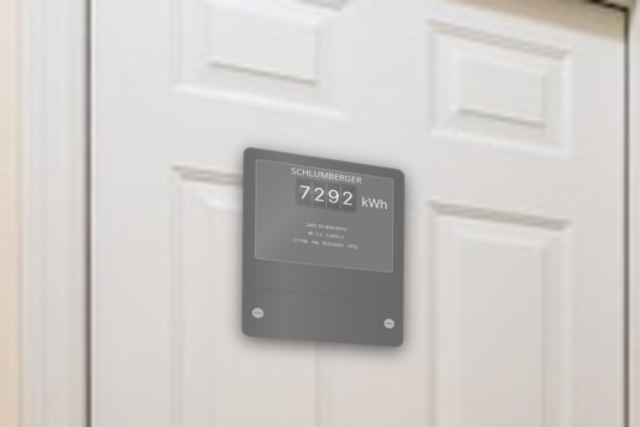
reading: **7292** kWh
